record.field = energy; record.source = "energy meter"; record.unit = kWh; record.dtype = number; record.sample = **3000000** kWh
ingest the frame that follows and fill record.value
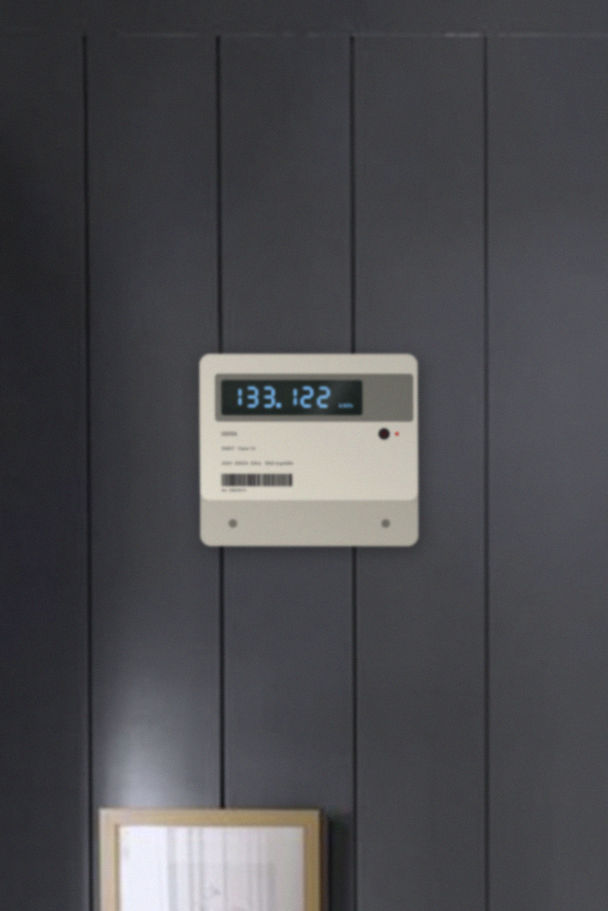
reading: **133.122** kWh
